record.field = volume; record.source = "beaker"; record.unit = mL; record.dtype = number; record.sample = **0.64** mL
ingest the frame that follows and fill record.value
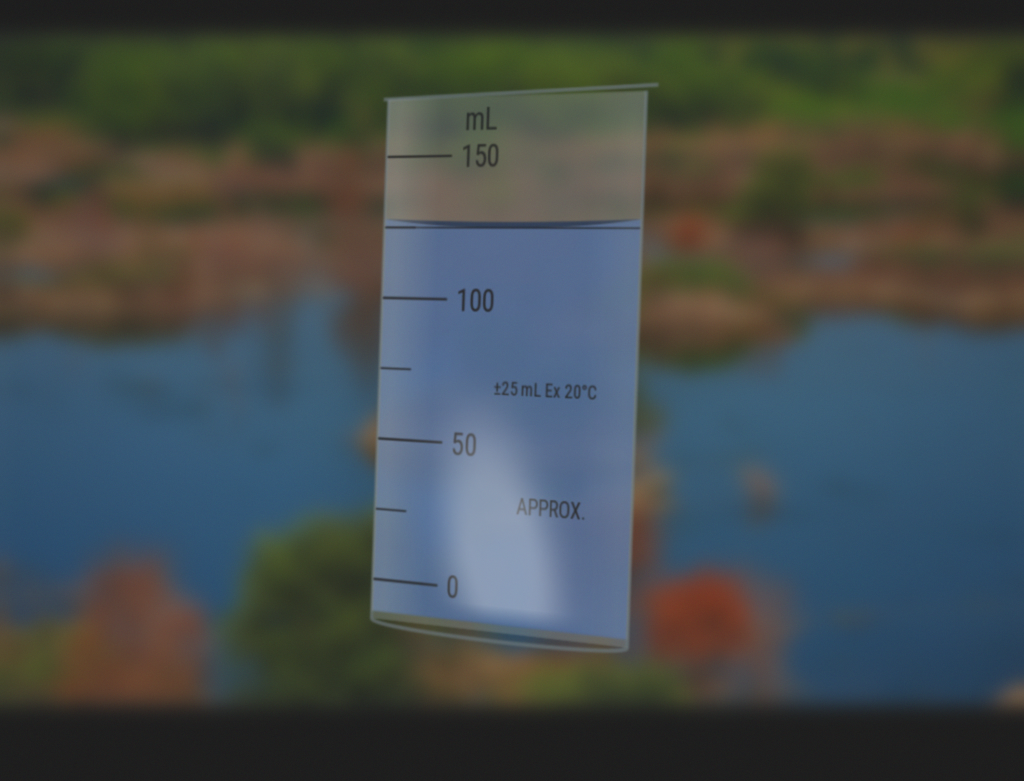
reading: **125** mL
